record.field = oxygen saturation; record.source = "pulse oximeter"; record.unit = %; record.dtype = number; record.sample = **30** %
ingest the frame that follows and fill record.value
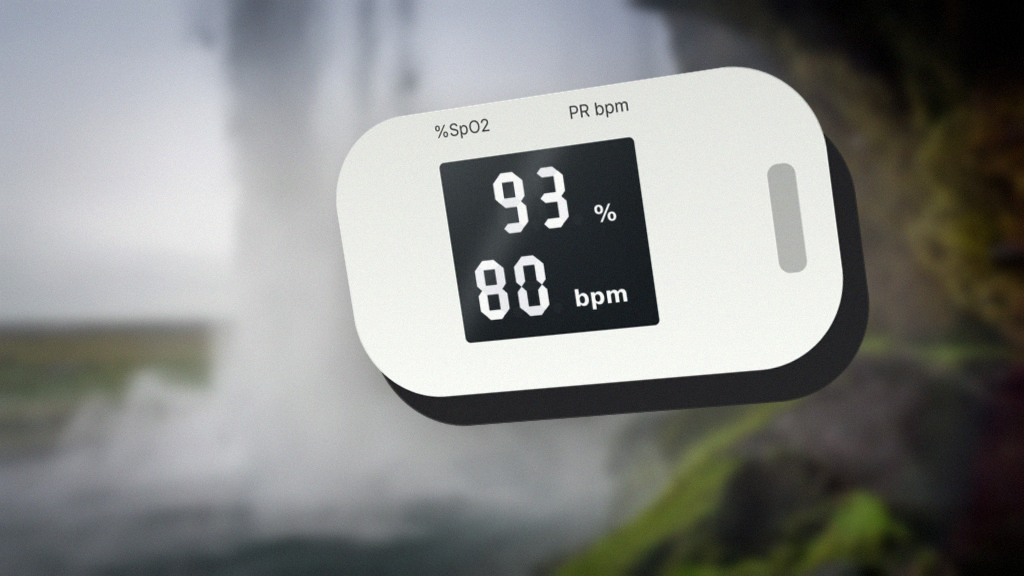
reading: **93** %
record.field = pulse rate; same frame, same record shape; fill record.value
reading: **80** bpm
